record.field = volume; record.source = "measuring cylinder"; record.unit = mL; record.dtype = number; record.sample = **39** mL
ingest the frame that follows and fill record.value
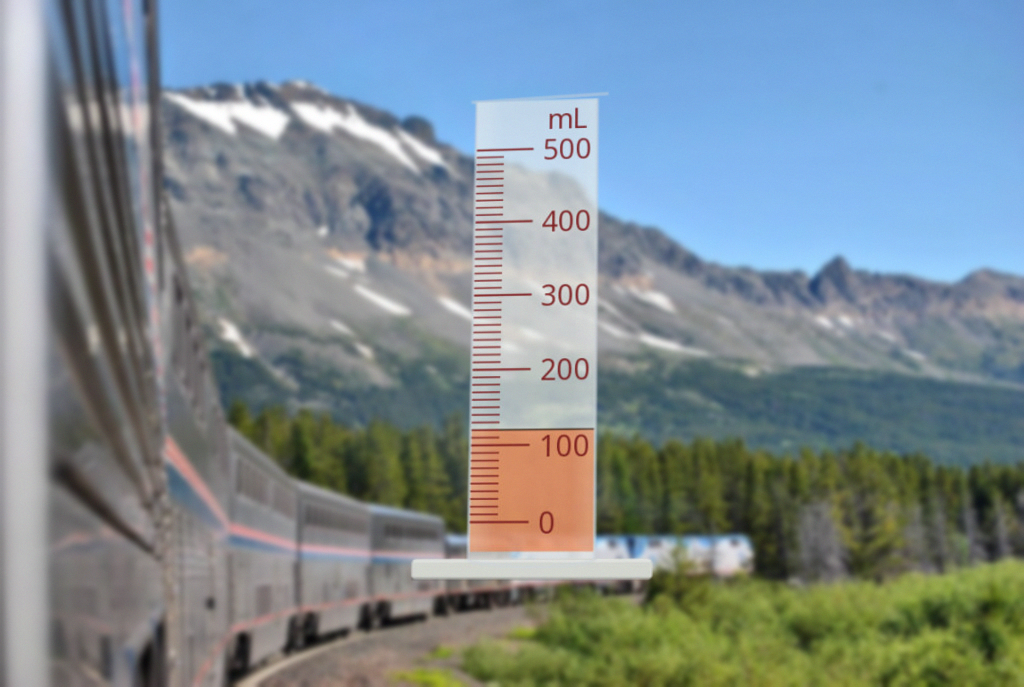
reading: **120** mL
